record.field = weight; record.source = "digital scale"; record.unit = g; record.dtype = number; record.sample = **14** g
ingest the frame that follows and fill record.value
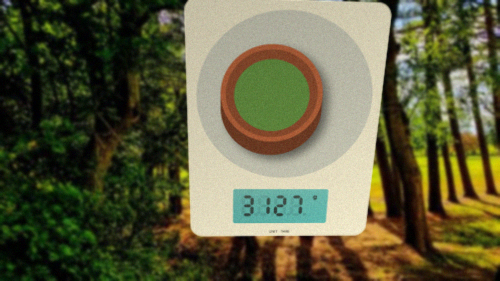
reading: **3127** g
